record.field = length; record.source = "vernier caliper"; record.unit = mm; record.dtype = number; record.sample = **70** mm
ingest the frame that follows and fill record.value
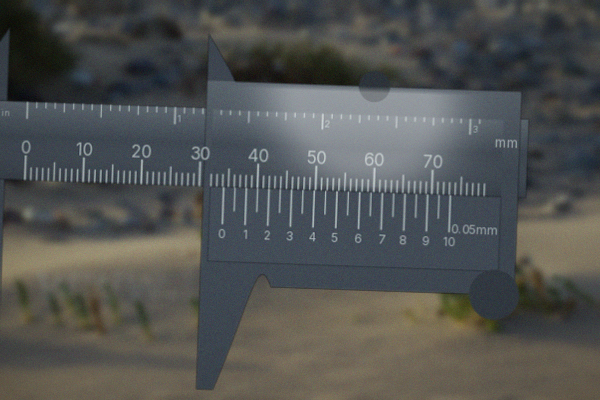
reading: **34.2** mm
